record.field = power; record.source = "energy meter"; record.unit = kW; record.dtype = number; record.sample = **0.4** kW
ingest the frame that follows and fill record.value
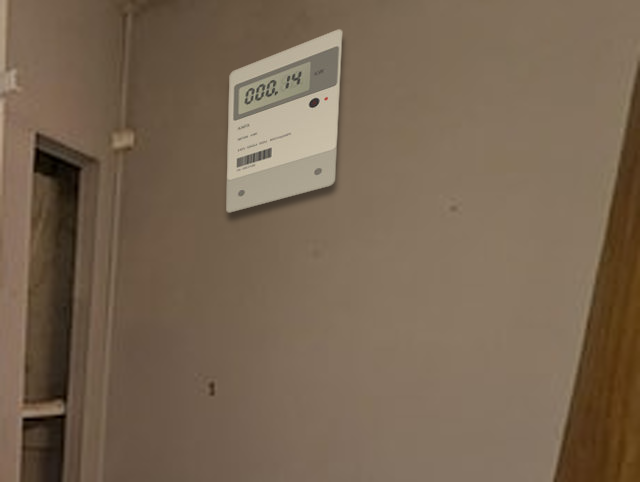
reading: **0.14** kW
